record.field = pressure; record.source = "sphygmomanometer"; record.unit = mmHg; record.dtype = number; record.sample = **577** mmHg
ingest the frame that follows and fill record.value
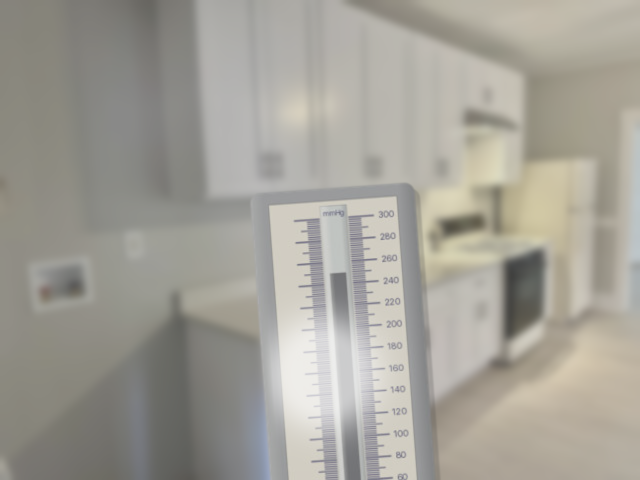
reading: **250** mmHg
